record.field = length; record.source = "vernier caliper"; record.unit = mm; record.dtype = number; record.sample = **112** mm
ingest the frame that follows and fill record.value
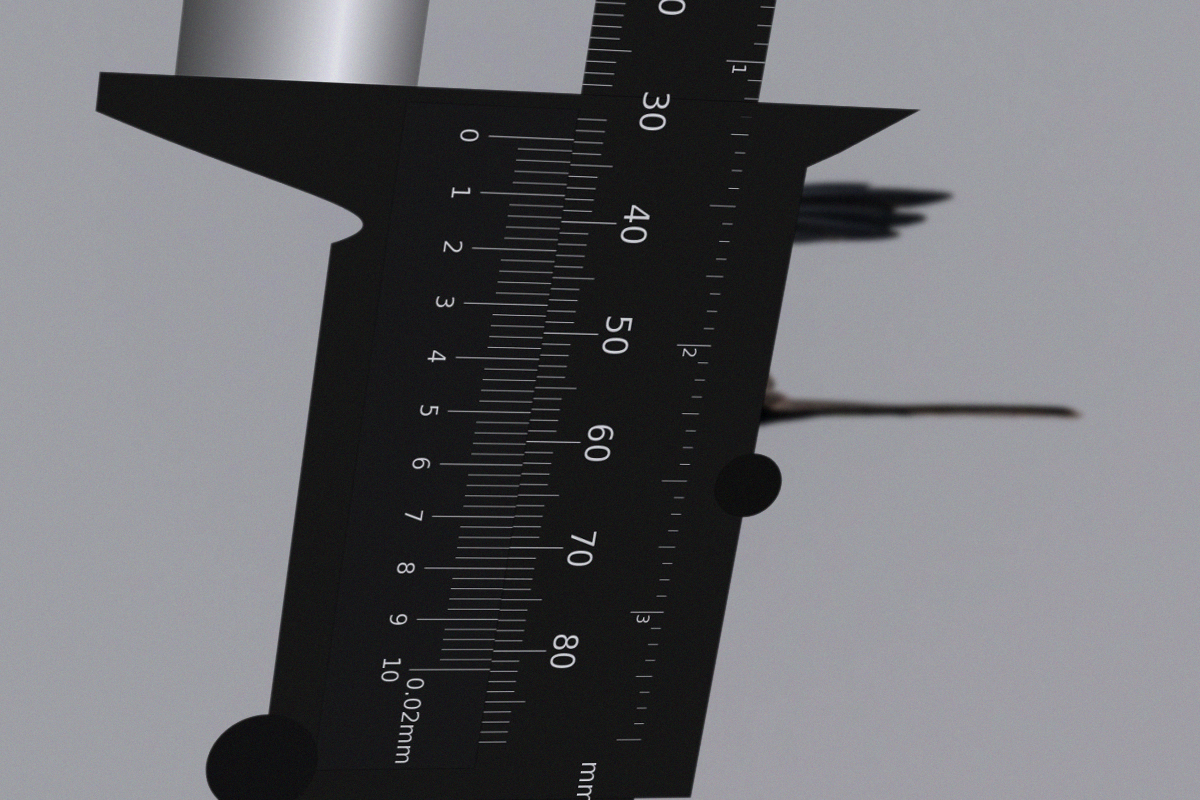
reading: **32.8** mm
